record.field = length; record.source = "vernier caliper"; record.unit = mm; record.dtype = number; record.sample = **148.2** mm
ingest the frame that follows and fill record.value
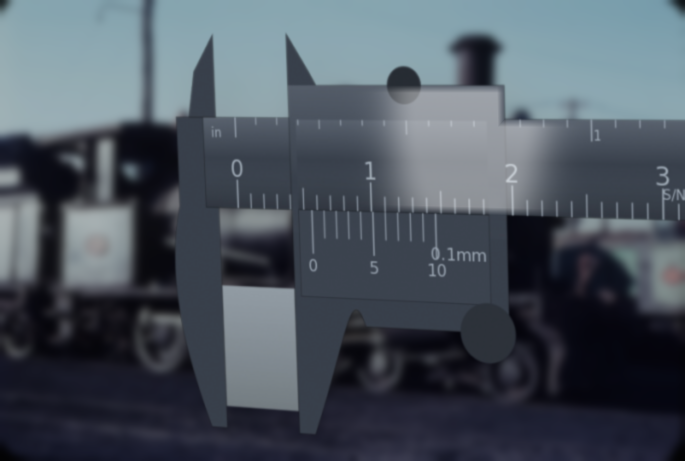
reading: **5.6** mm
